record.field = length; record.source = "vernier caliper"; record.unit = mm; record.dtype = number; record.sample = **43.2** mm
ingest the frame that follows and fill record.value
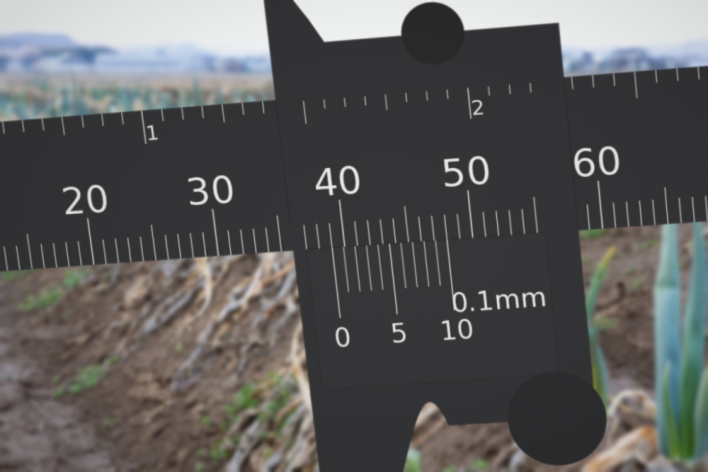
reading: **39.0** mm
